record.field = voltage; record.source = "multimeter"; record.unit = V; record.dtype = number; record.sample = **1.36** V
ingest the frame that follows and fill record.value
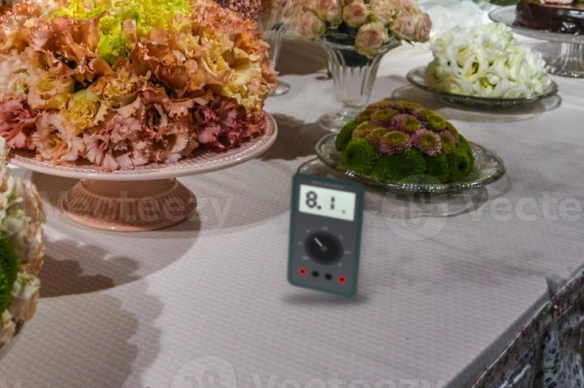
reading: **8.1** V
